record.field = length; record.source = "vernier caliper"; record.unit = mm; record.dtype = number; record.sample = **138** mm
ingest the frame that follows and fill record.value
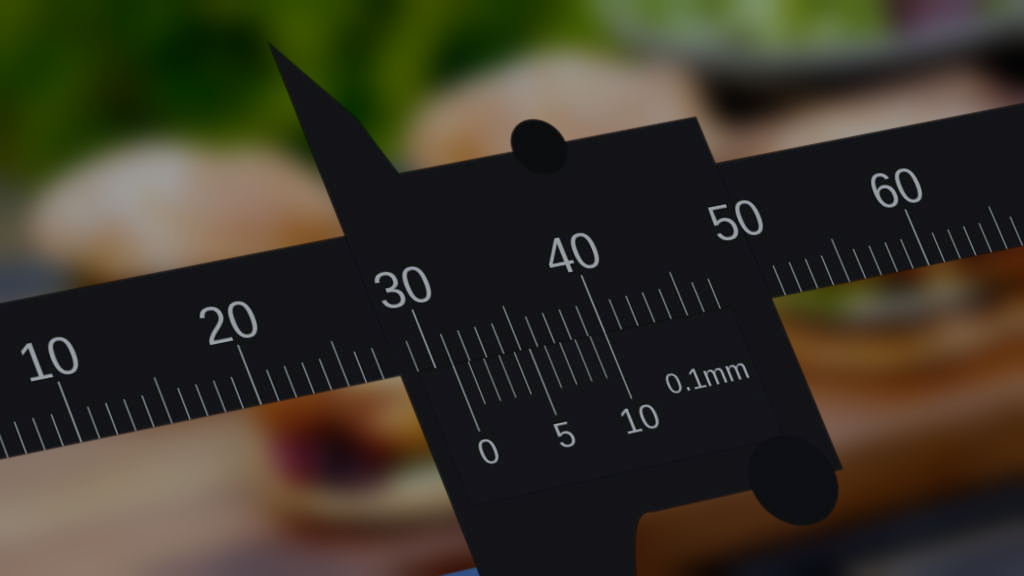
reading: **31.0** mm
